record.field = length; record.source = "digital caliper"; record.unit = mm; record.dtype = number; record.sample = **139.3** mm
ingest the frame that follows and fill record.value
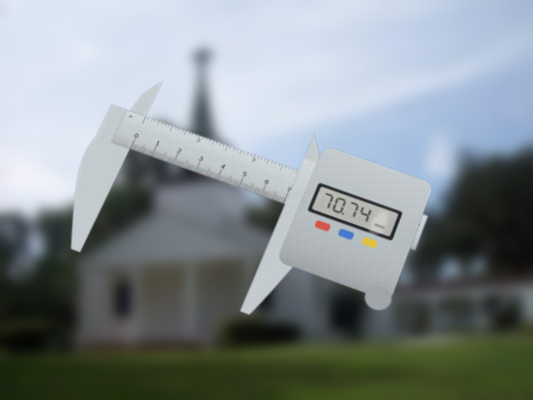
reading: **70.74** mm
